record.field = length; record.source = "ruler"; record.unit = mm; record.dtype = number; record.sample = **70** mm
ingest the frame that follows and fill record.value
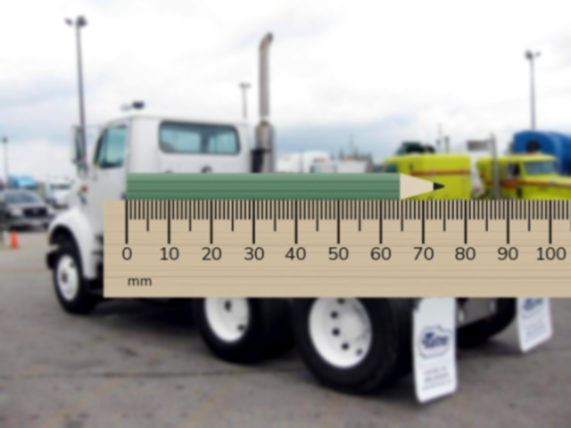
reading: **75** mm
